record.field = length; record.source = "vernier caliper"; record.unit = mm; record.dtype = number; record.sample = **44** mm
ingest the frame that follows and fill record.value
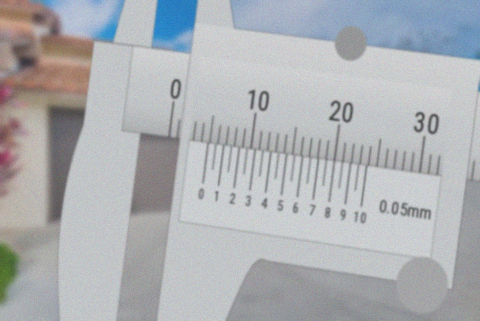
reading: **4.8** mm
